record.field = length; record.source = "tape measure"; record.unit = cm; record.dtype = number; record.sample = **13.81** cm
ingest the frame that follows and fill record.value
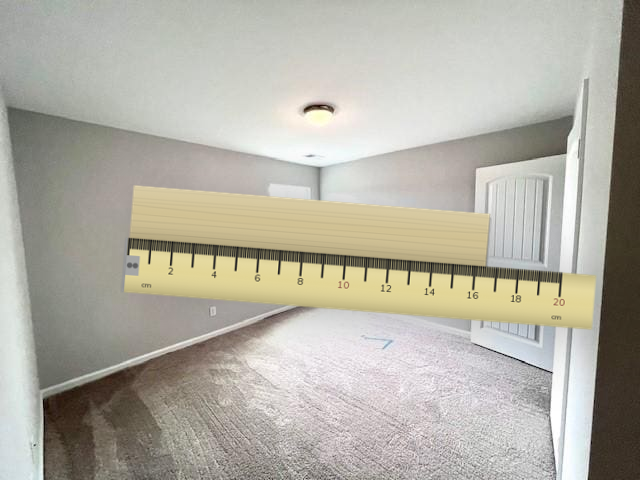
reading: **16.5** cm
